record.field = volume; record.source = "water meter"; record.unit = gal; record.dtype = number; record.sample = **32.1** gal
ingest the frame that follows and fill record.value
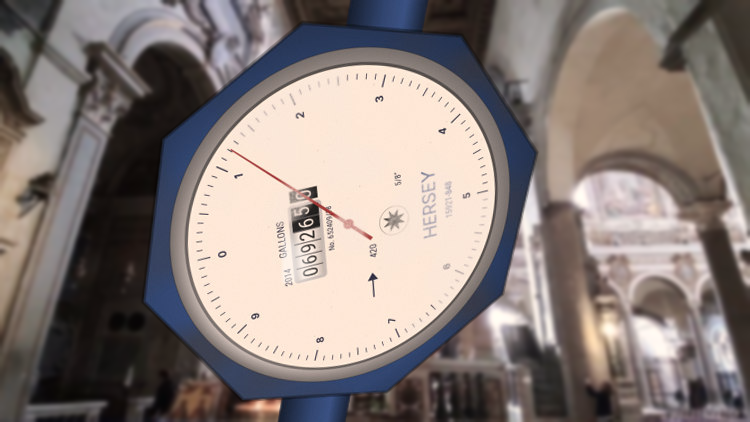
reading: **692651.2** gal
